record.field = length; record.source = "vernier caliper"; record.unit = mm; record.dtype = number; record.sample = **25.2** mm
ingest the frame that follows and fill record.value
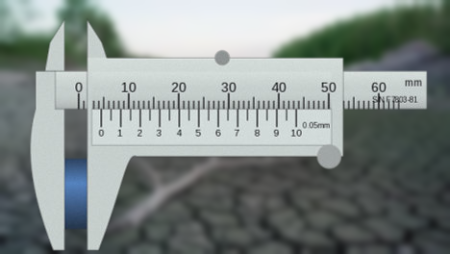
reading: **4.5** mm
